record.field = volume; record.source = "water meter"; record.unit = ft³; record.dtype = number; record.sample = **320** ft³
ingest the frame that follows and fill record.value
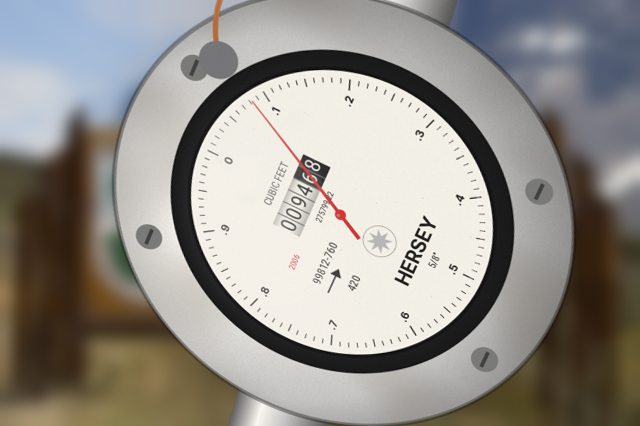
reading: **9468.08** ft³
